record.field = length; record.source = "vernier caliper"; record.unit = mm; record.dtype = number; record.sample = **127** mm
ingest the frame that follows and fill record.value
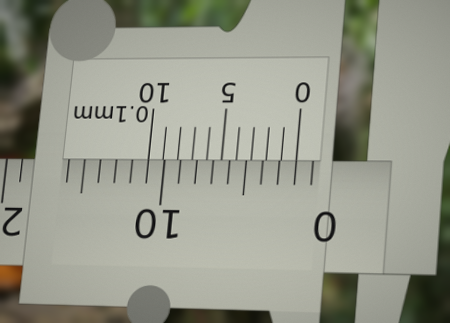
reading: **2.0** mm
